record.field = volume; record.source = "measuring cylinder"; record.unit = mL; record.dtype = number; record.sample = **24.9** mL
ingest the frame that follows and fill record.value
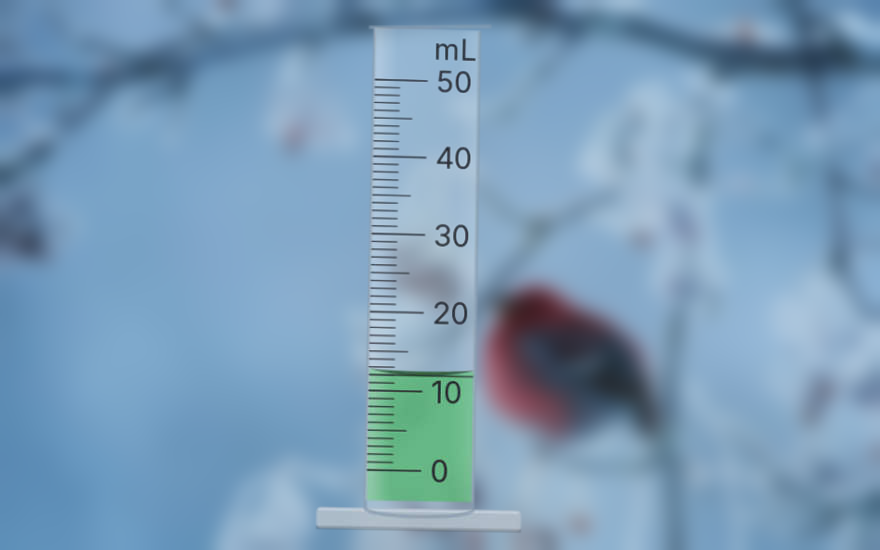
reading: **12** mL
